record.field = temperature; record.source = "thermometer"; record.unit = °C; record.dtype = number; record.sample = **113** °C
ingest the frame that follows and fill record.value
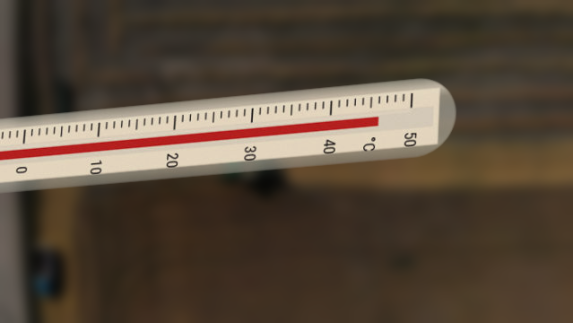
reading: **46** °C
